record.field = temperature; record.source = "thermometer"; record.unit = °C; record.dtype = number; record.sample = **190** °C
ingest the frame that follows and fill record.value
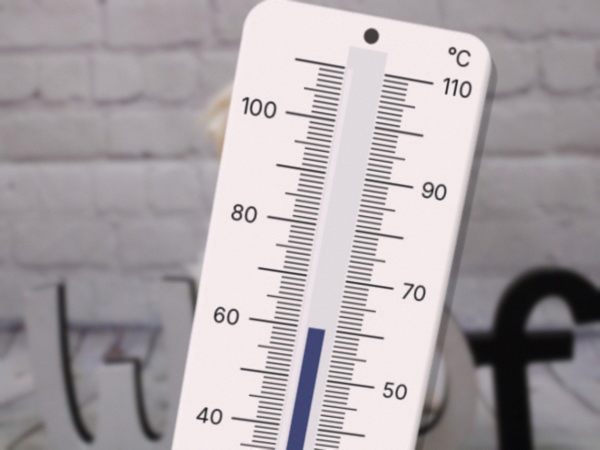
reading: **60** °C
